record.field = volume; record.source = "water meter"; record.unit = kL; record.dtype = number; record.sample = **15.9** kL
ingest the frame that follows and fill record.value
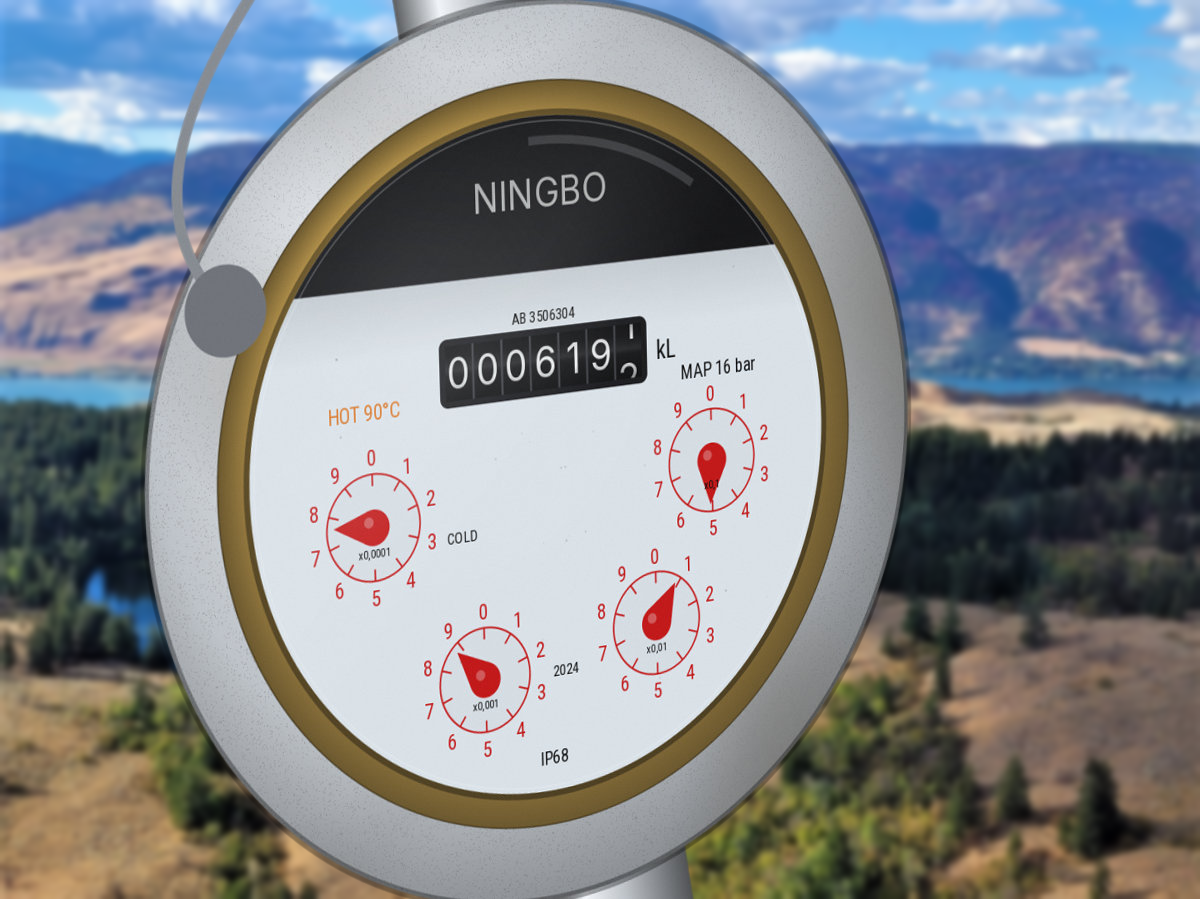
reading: **6191.5087** kL
